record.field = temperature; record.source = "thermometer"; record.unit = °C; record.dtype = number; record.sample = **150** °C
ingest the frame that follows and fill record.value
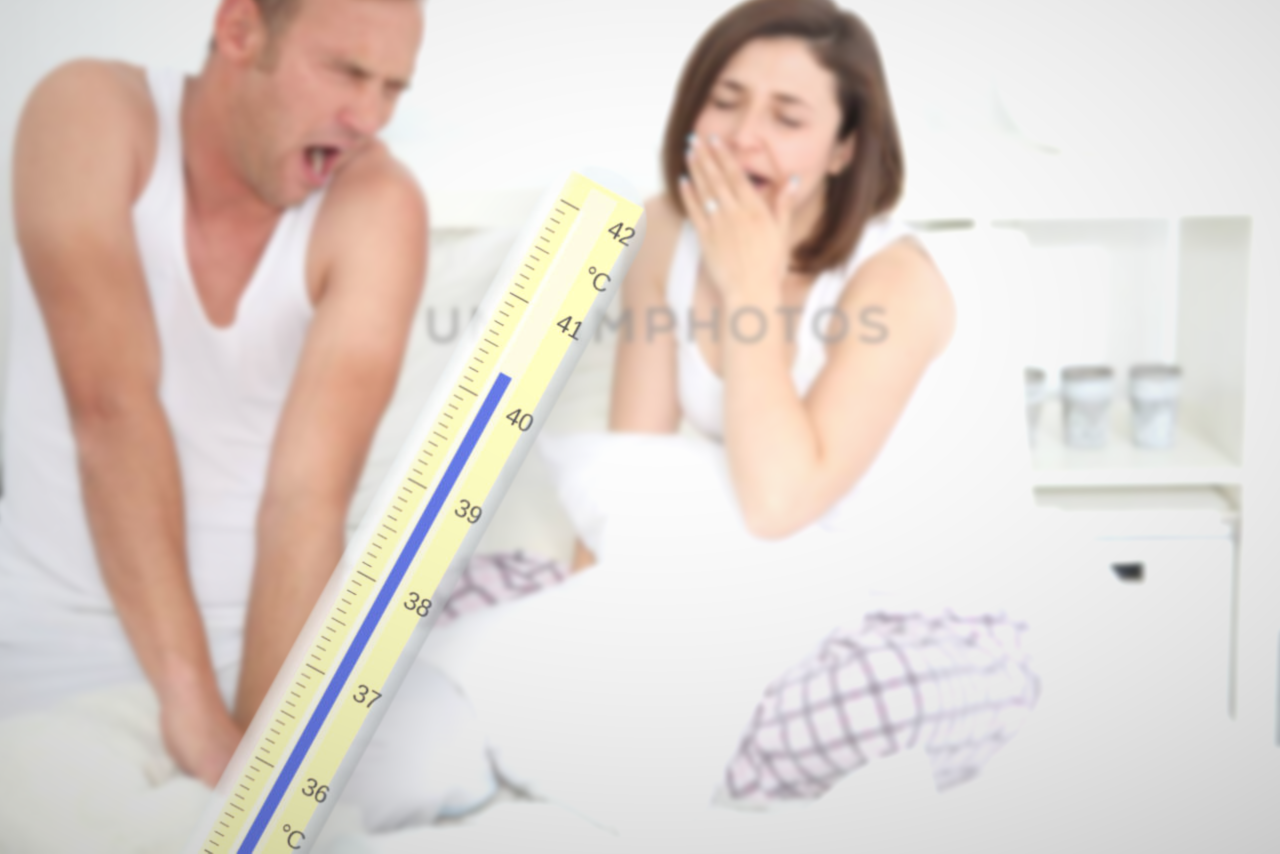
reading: **40.3** °C
